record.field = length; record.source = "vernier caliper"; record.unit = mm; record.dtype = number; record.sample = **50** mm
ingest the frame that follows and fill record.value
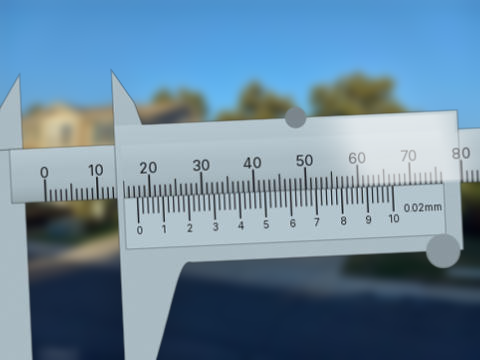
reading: **17.6** mm
